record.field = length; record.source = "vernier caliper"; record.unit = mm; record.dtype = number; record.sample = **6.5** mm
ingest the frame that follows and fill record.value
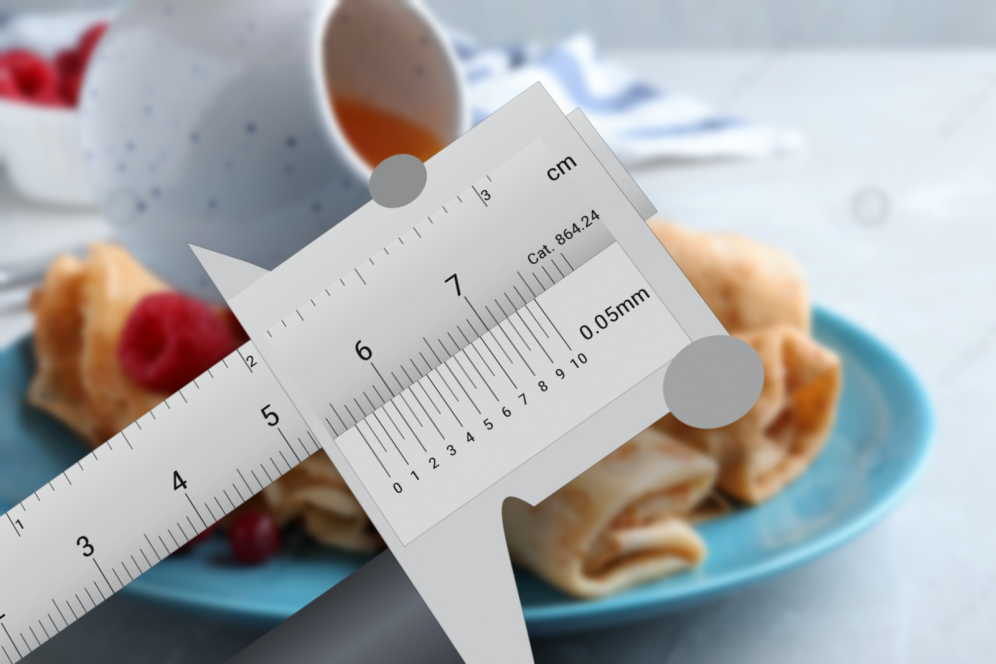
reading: **55.8** mm
